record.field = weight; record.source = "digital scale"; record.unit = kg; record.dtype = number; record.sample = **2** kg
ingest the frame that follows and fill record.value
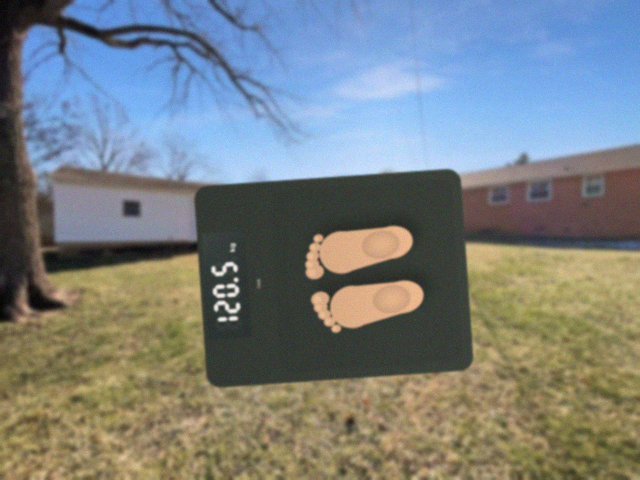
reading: **120.5** kg
